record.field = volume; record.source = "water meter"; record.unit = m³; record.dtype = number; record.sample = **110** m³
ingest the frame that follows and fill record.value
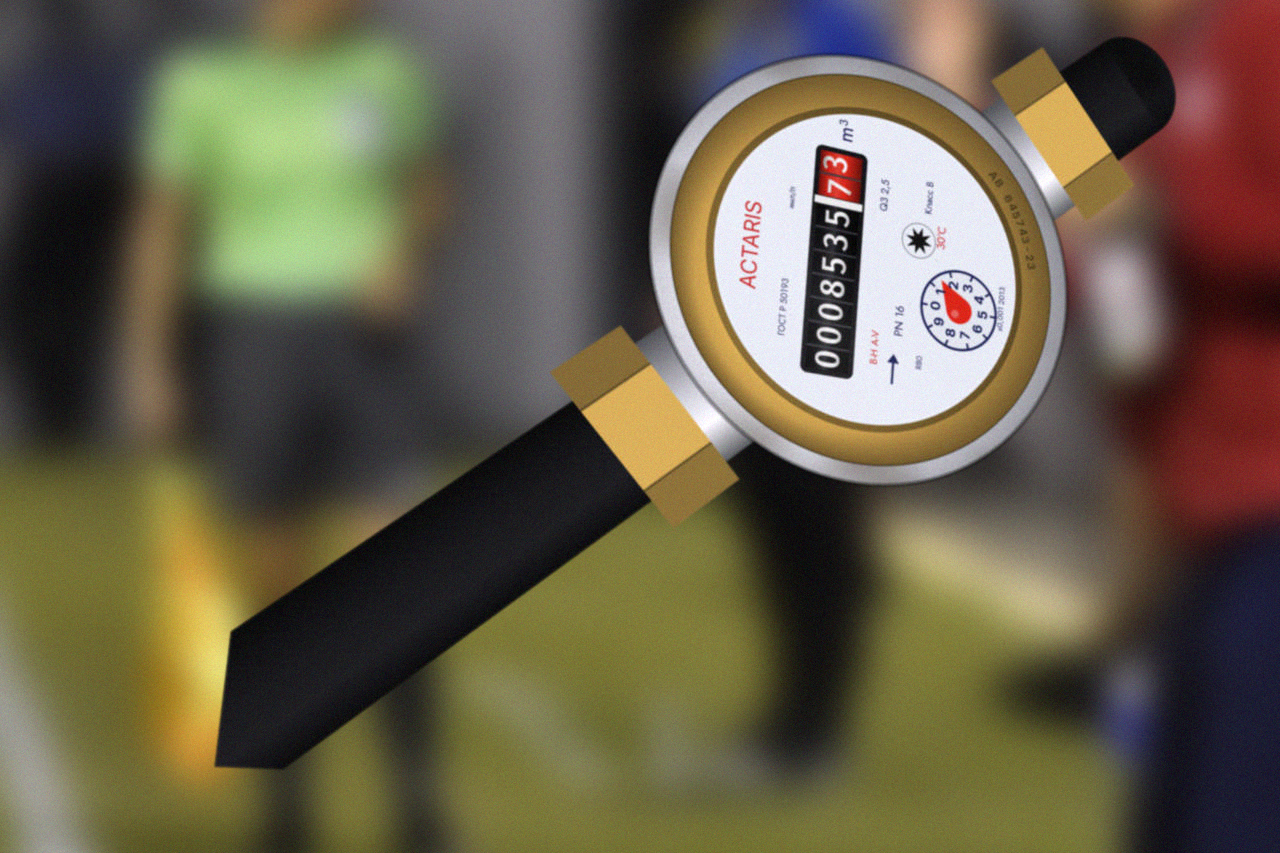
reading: **8535.731** m³
